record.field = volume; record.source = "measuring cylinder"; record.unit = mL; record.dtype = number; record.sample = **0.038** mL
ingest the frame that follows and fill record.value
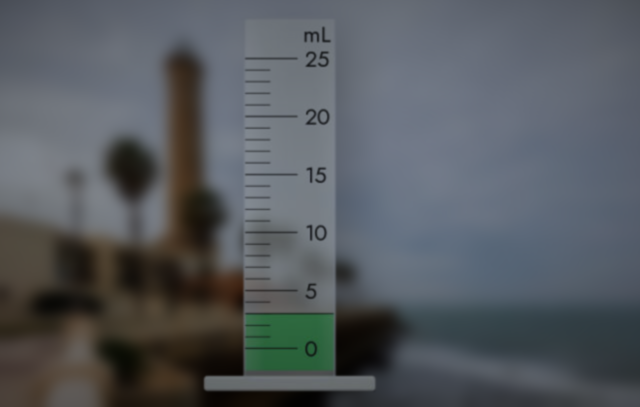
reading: **3** mL
